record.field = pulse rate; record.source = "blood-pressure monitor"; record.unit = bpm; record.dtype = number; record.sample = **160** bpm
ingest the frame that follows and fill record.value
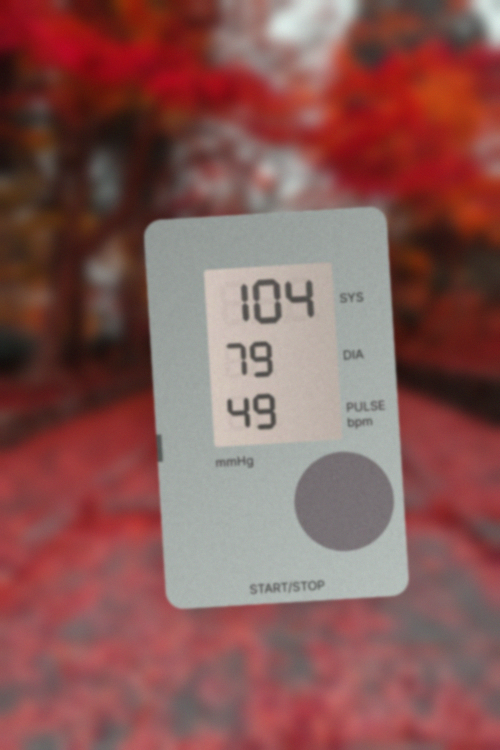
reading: **49** bpm
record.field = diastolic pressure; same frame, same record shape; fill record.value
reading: **79** mmHg
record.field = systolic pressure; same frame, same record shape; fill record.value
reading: **104** mmHg
